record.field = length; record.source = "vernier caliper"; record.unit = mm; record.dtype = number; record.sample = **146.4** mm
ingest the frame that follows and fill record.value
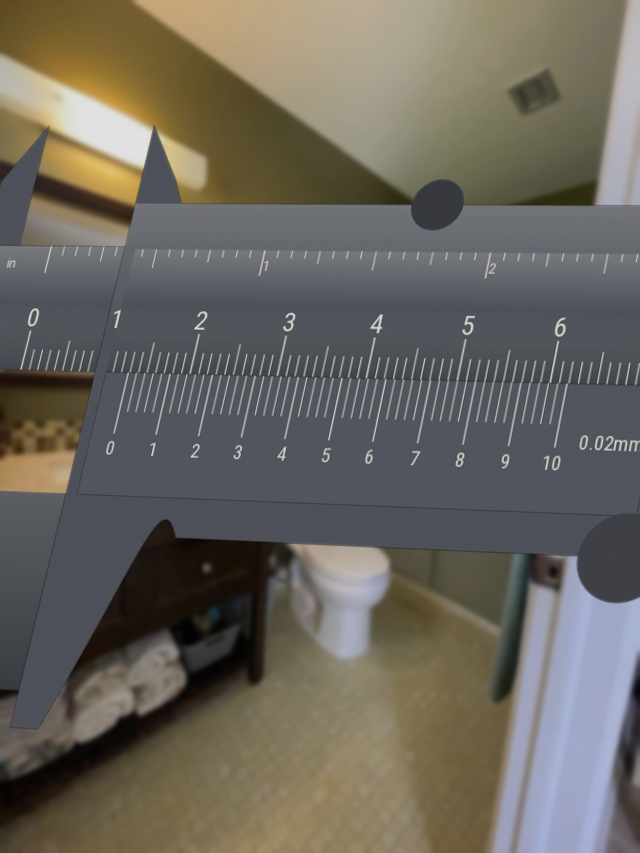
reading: **12.8** mm
